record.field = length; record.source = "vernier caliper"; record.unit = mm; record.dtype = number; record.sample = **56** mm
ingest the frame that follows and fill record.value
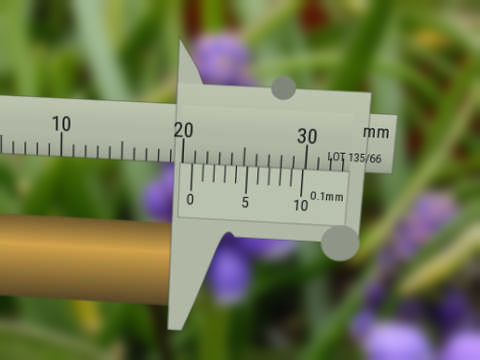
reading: **20.8** mm
